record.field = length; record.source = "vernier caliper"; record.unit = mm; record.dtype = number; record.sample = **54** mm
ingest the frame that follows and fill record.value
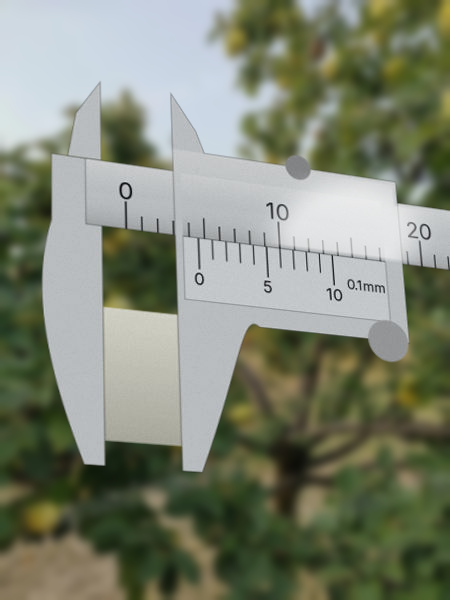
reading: **4.6** mm
